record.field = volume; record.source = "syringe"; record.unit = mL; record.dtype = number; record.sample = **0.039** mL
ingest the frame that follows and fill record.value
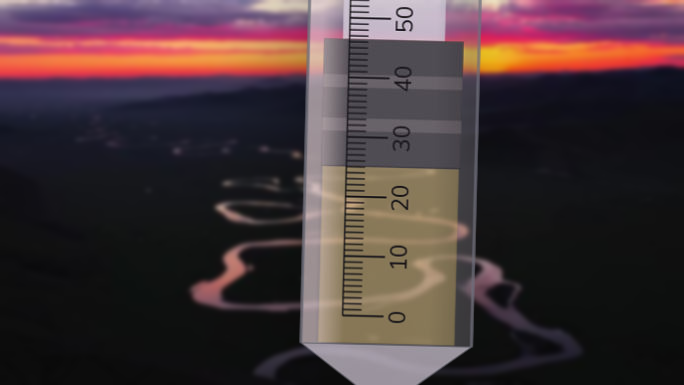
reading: **25** mL
